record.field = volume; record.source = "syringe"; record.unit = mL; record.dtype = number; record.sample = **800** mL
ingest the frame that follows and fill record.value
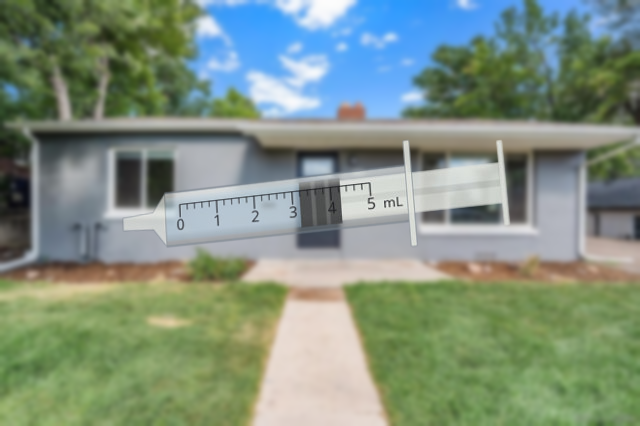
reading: **3.2** mL
